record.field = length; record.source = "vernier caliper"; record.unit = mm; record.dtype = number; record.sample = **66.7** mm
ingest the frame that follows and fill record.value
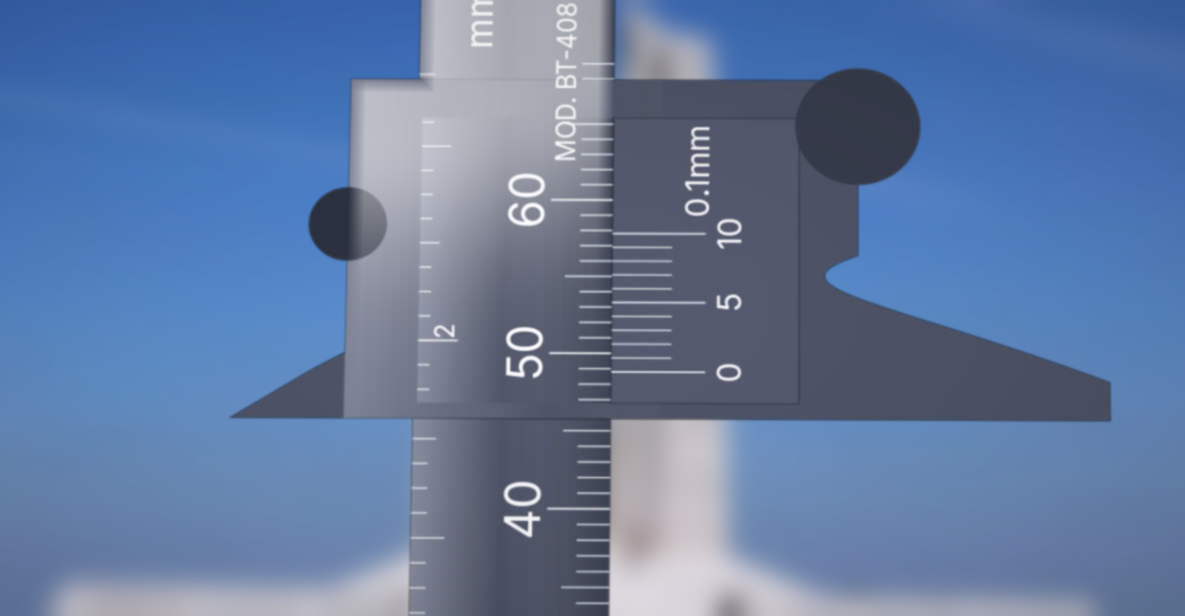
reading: **48.8** mm
